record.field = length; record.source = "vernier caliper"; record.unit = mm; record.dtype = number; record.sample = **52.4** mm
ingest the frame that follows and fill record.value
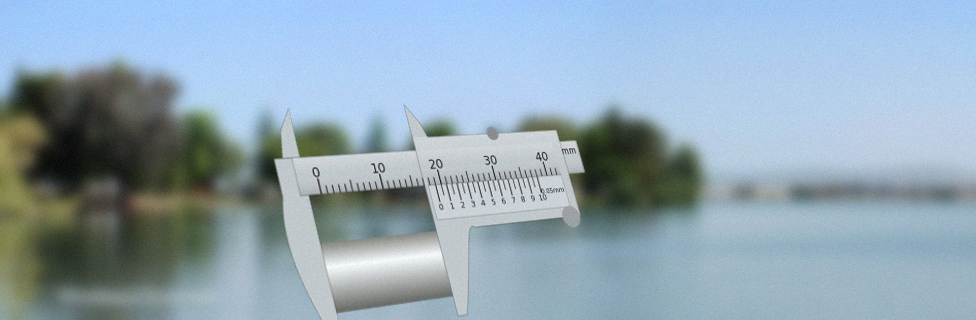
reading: **19.0** mm
